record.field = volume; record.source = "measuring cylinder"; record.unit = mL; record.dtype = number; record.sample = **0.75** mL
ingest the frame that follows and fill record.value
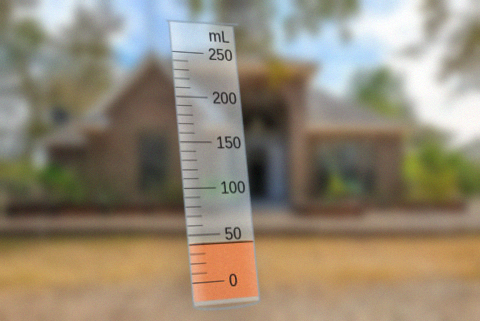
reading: **40** mL
